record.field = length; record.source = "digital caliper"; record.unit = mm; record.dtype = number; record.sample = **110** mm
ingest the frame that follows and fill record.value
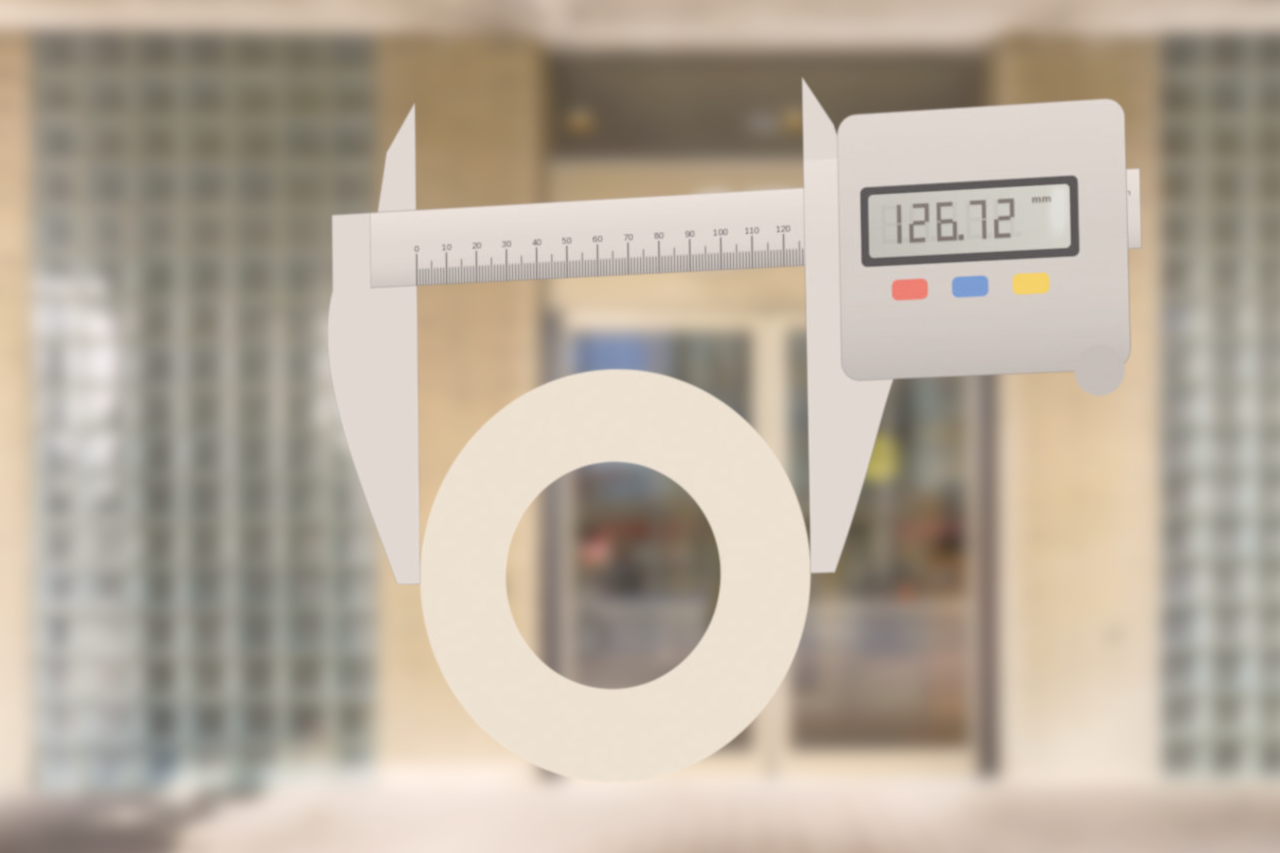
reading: **126.72** mm
